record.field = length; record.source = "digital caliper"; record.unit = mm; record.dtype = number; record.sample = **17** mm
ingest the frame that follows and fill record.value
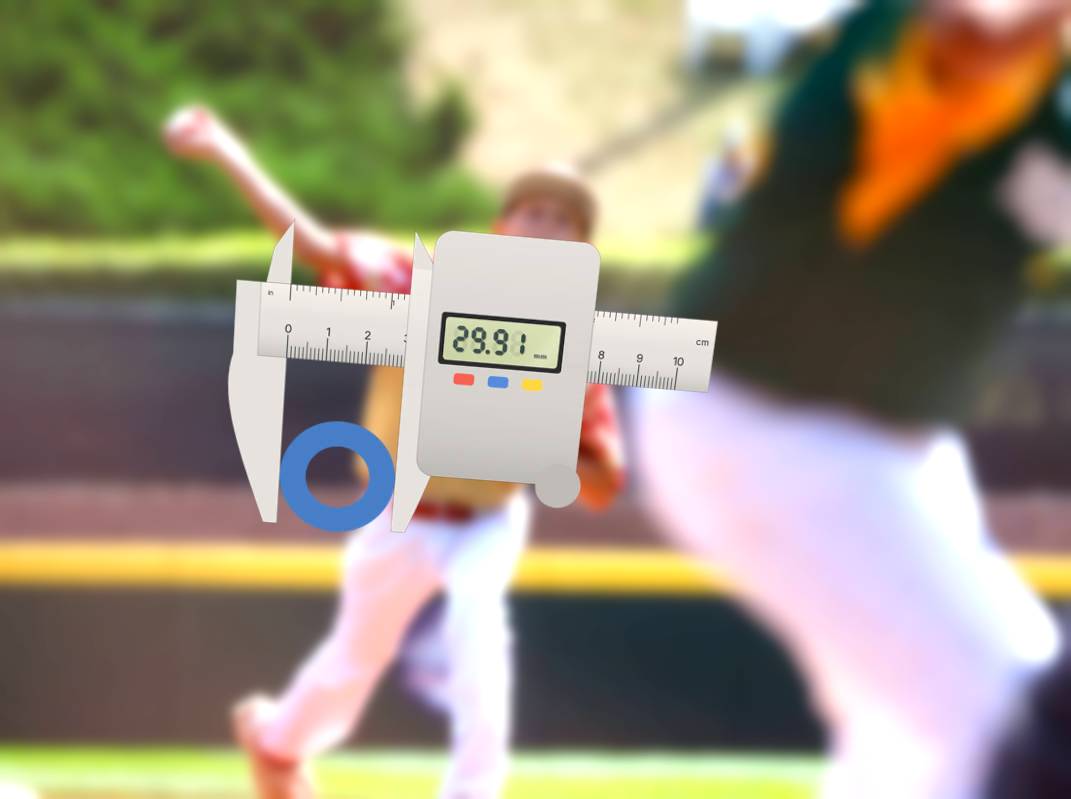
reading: **29.91** mm
